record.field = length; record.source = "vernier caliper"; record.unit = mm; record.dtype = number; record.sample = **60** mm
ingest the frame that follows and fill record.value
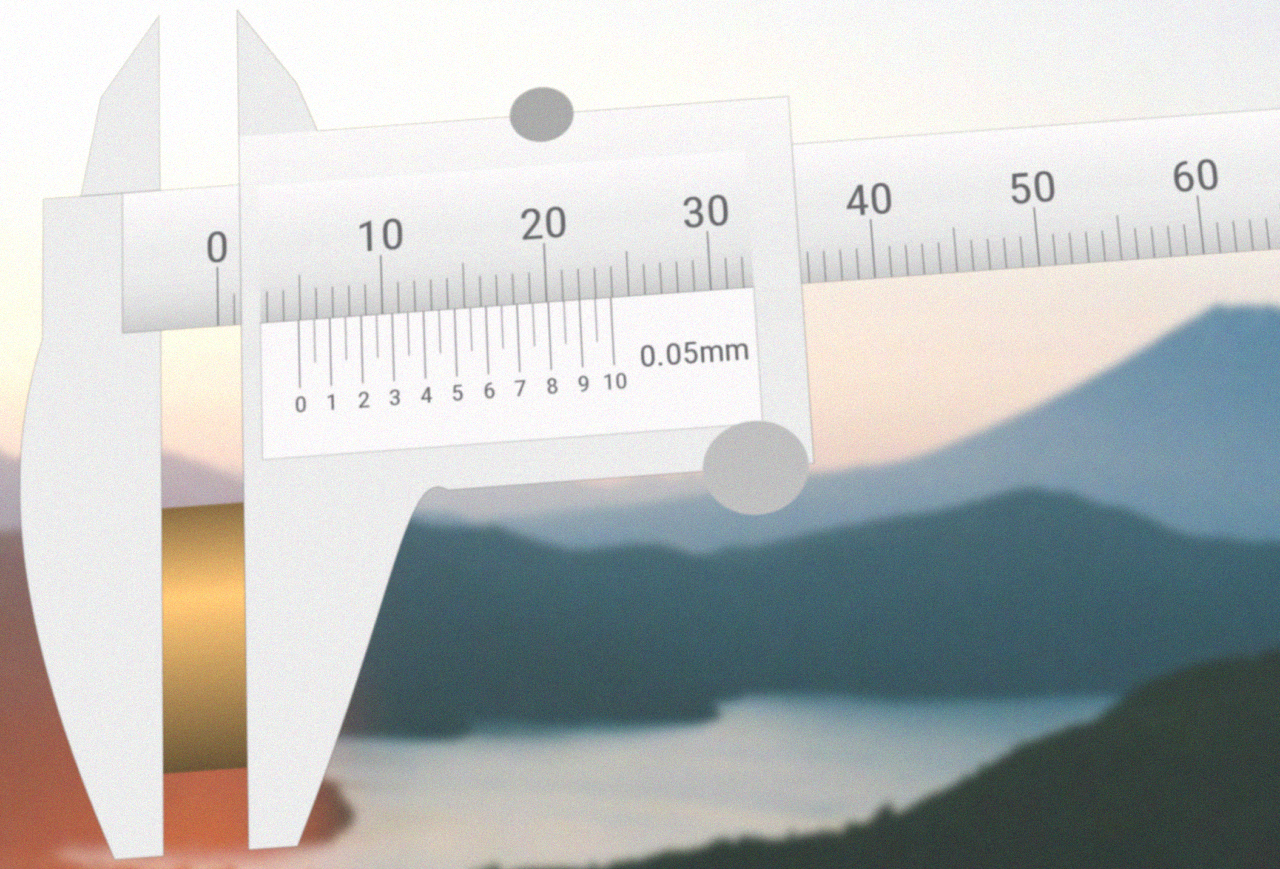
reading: **4.9** mm
